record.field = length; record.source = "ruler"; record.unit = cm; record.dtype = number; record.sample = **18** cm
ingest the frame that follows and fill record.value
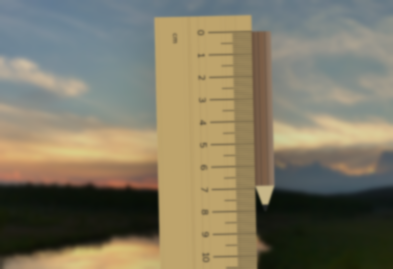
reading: **8** cm
